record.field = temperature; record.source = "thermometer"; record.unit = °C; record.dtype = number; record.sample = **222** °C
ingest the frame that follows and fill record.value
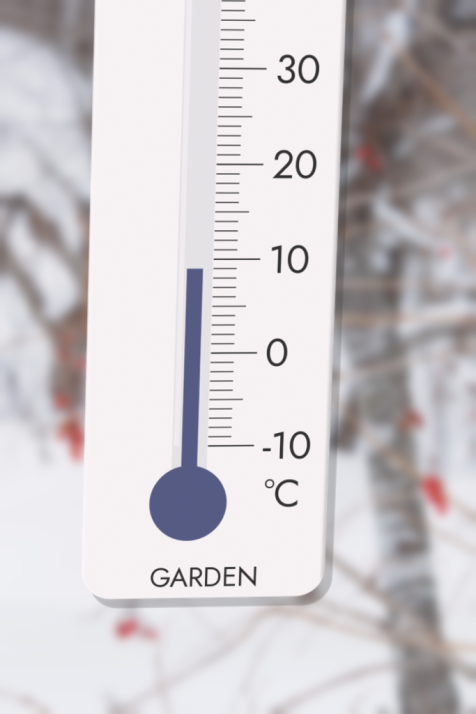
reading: **9** °C
